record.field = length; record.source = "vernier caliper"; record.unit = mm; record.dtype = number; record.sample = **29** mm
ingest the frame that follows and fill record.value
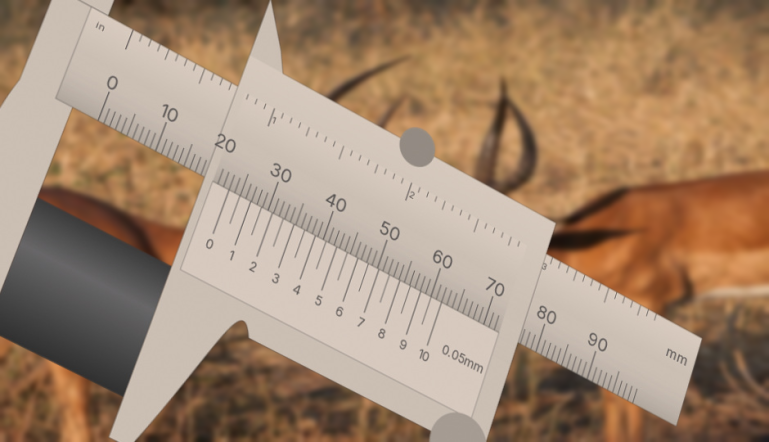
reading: **23.0** mm
